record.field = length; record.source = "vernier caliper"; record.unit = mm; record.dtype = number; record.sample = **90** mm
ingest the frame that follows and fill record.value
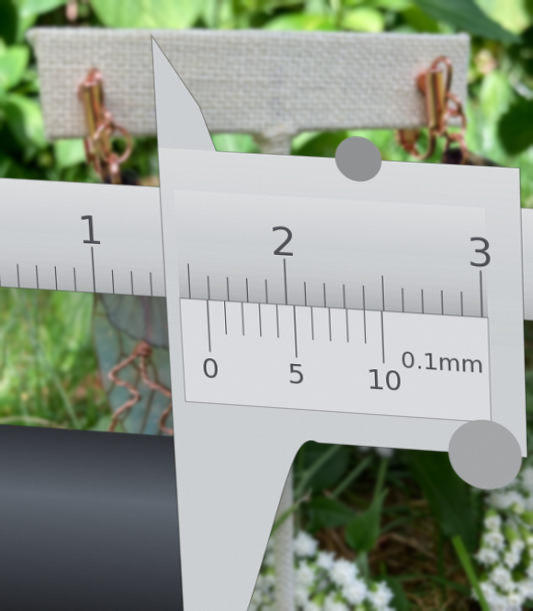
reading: **15.9** mm
